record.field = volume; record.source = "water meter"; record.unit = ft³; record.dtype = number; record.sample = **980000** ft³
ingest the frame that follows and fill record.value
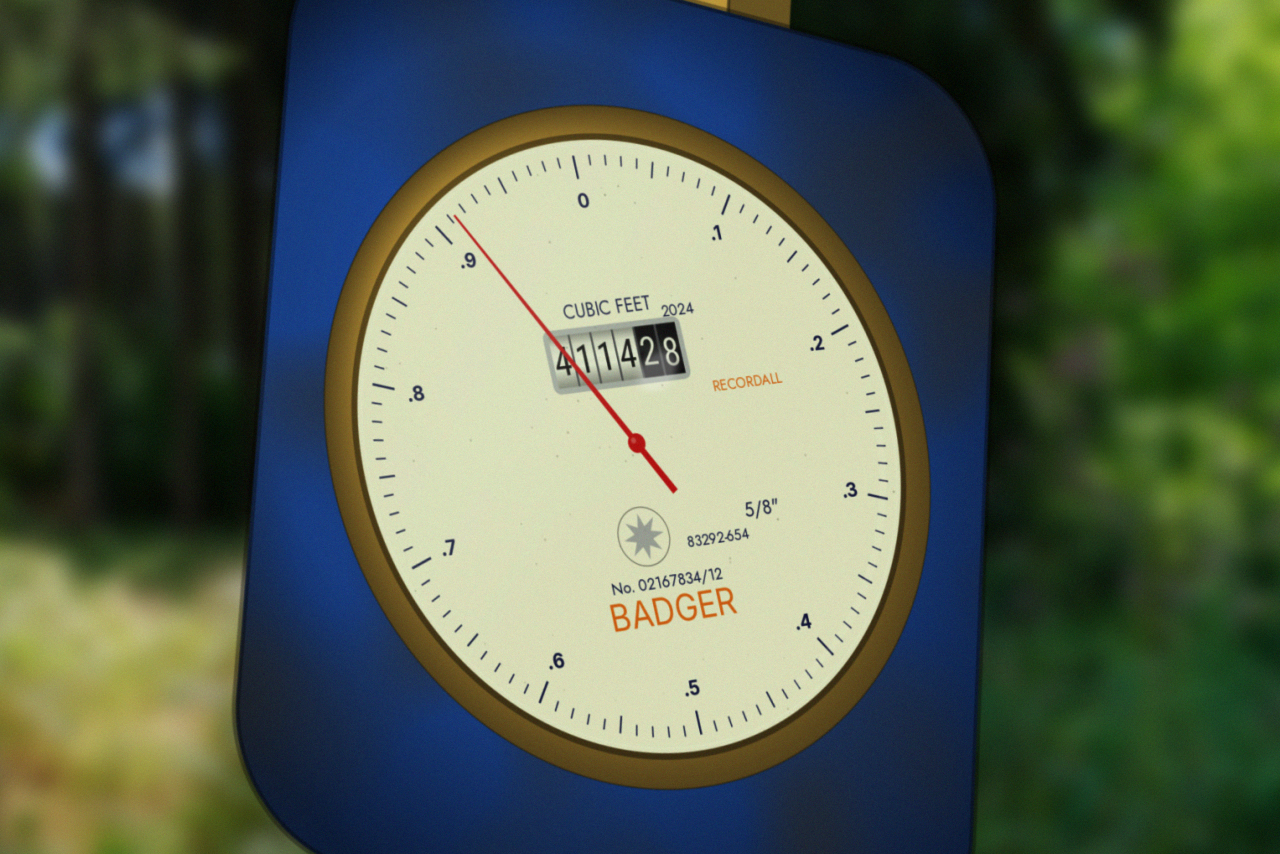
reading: **411427.91** ft³
